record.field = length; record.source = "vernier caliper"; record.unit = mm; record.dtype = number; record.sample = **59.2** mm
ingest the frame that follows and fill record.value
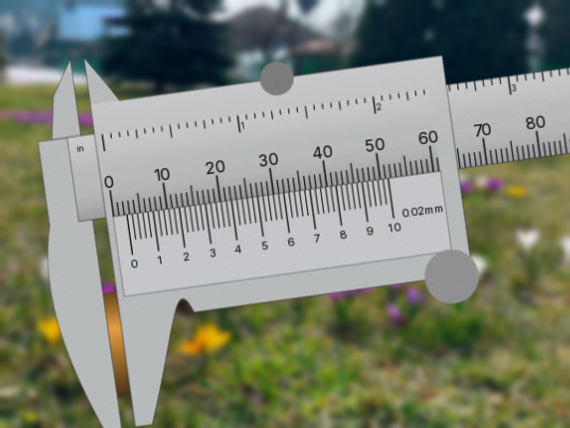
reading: **2.5** mm
